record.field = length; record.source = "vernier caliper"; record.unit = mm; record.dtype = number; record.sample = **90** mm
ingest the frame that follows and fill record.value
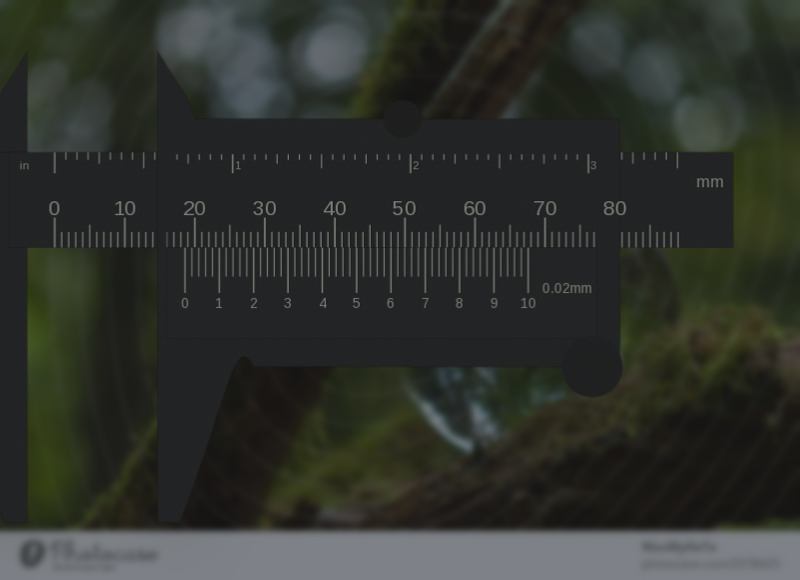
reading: **18.6** mm
